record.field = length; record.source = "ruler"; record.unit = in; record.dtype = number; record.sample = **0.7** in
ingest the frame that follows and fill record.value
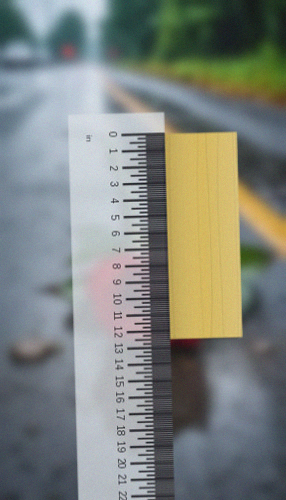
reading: **12.5** in
